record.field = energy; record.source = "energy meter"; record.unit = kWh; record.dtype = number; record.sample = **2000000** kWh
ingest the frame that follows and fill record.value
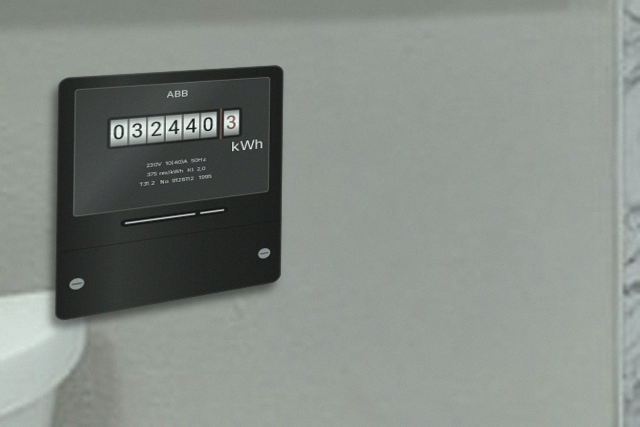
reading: **32440.3** kWh
